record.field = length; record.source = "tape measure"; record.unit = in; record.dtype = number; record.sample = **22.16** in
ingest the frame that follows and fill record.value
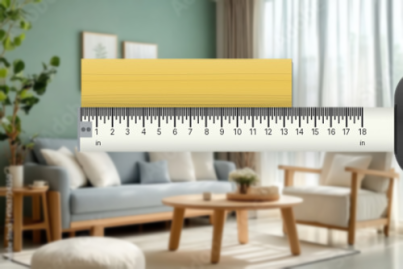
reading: **13.5** in
